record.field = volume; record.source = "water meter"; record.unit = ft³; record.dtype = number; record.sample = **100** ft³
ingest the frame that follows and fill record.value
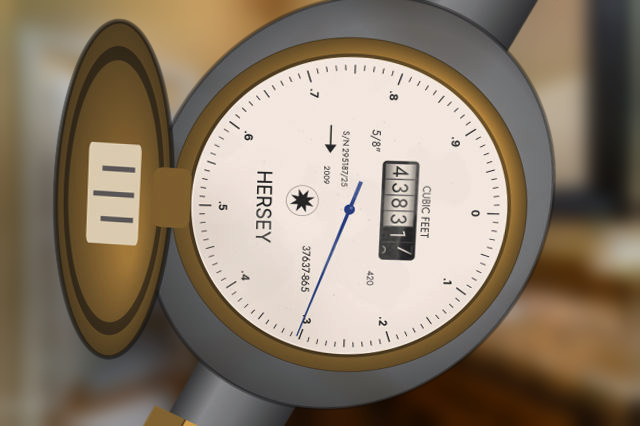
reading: **438317.30** ft³
